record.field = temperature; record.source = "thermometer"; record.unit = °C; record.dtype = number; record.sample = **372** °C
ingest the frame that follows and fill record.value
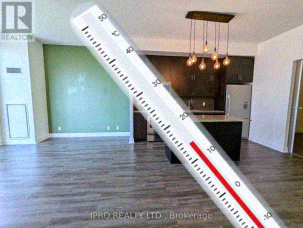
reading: **14** °C
